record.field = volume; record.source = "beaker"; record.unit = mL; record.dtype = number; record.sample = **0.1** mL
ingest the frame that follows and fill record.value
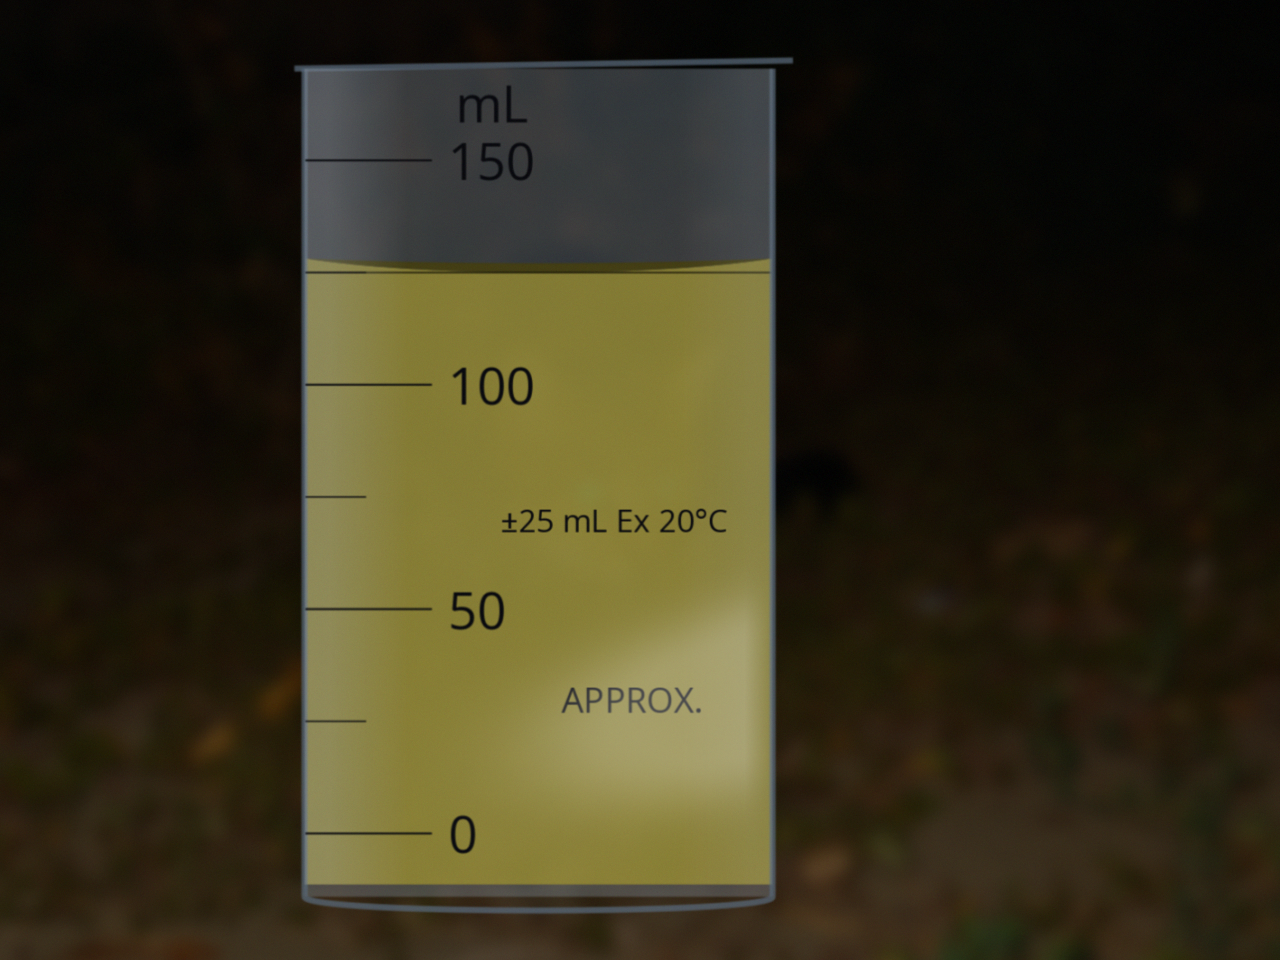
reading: **125** mL
